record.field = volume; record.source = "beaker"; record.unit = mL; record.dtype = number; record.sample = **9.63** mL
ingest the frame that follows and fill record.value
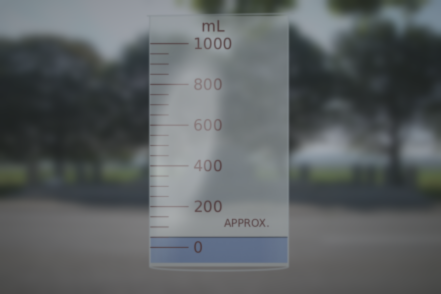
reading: **50** mL
